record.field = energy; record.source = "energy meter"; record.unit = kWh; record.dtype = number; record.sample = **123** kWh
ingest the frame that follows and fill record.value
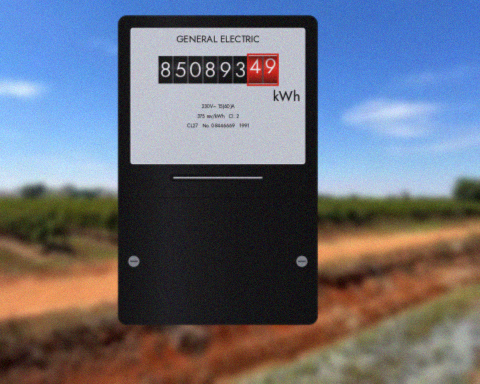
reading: **850893.49** kWh
